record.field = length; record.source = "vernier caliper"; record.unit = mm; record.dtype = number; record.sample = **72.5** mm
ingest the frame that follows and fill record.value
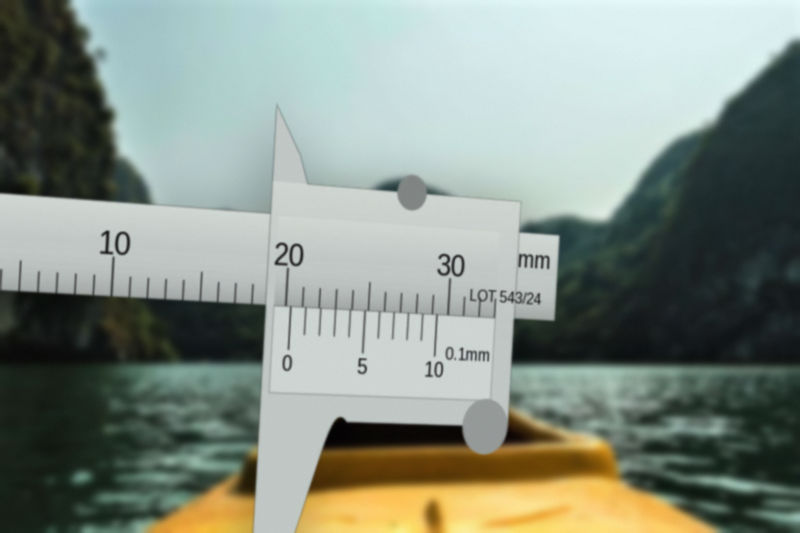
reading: **20.3** mm
